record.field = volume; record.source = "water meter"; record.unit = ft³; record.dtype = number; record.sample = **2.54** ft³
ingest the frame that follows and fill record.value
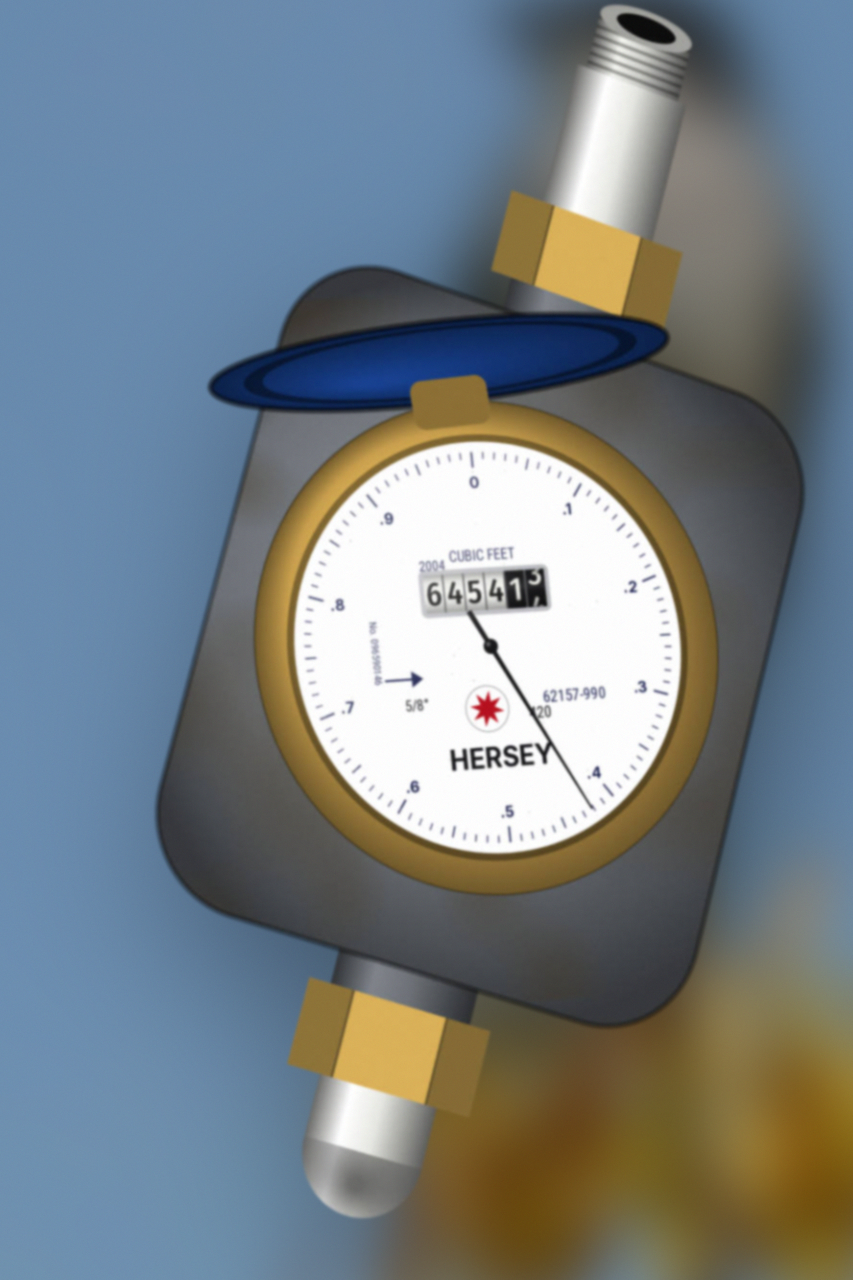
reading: **645413.42** ft³
